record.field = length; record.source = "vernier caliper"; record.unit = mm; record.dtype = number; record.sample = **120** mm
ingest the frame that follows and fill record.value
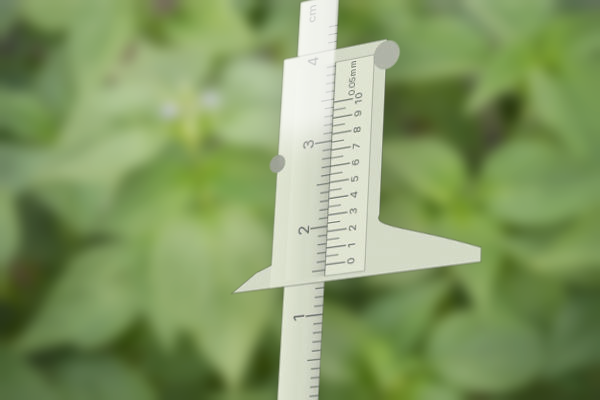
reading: **15.6** mm
